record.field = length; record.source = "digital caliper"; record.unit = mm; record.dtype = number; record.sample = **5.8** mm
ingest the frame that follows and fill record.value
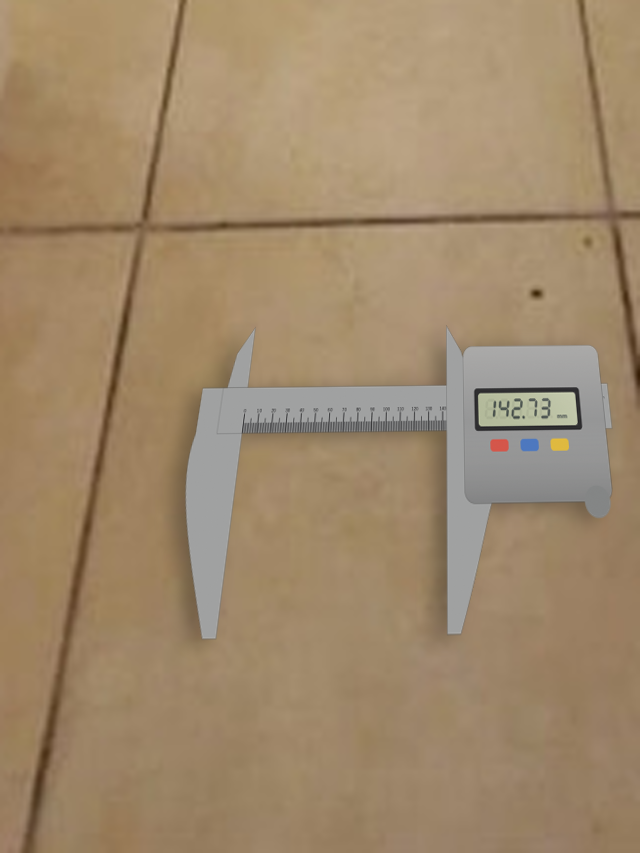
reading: **142.73** mm
